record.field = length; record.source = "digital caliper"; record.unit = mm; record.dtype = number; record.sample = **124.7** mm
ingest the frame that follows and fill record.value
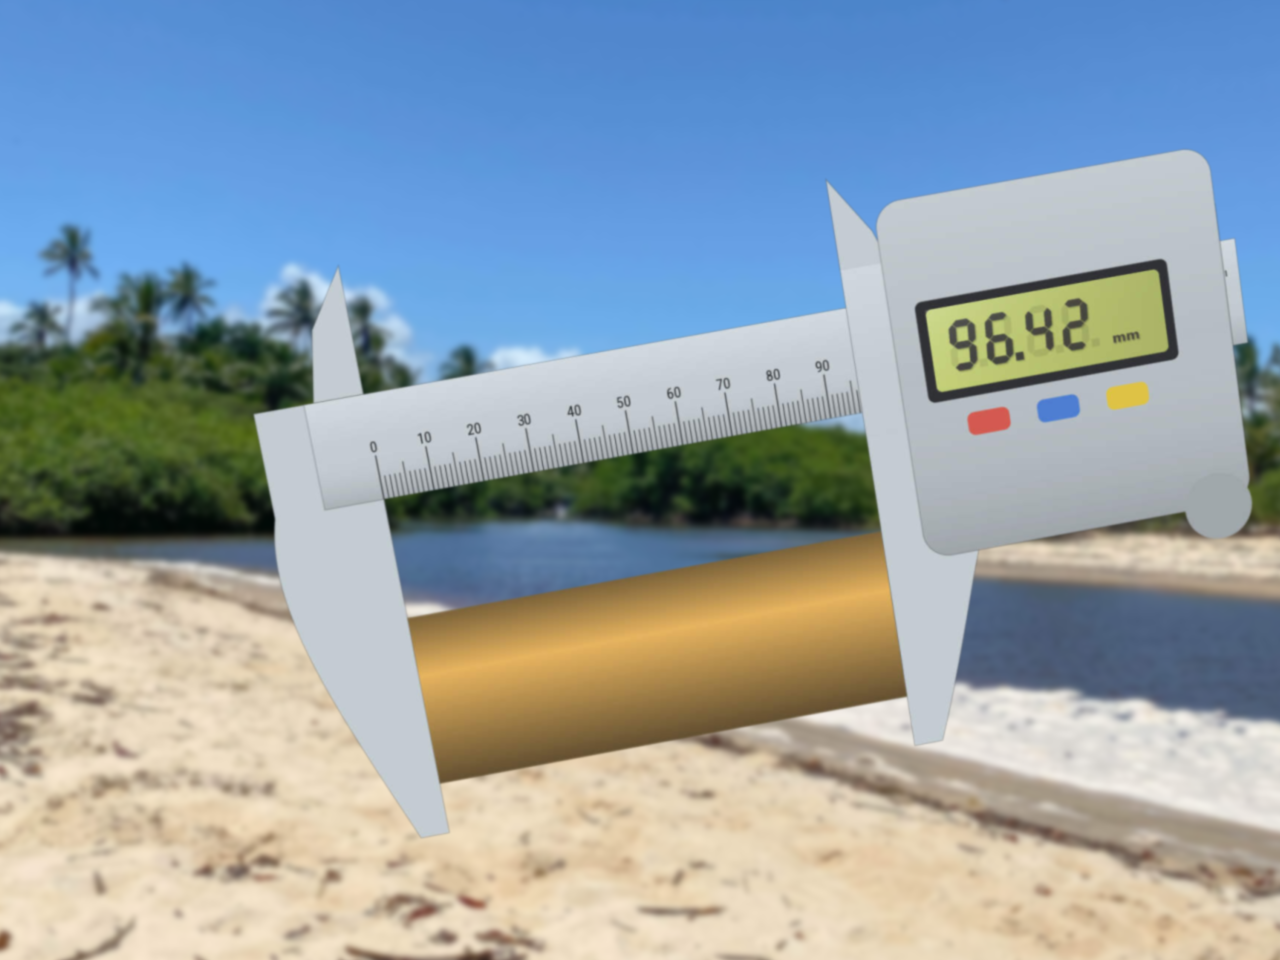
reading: **96.42** mm
